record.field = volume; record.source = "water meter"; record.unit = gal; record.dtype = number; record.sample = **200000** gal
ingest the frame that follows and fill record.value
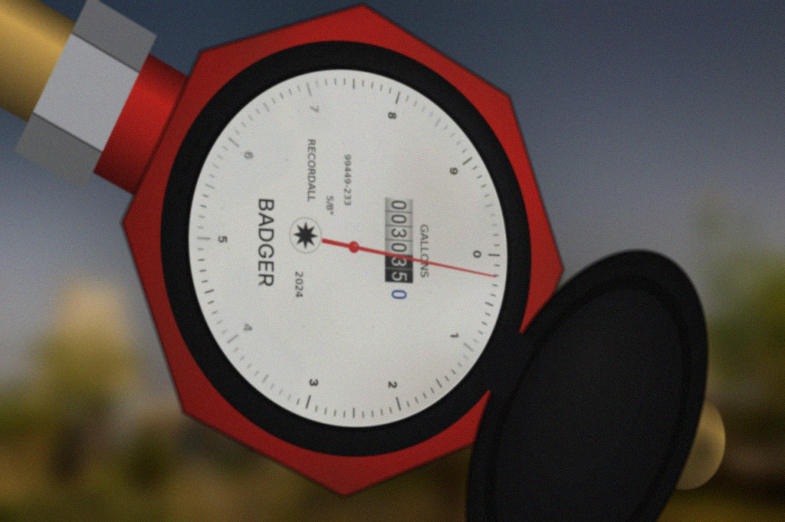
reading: **30350.2** gal
